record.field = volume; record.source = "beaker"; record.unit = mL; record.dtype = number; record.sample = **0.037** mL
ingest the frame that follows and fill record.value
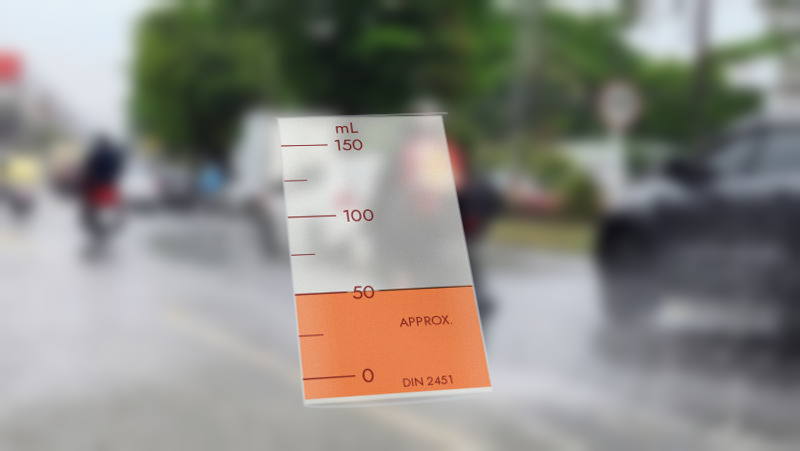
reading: **50** mL
